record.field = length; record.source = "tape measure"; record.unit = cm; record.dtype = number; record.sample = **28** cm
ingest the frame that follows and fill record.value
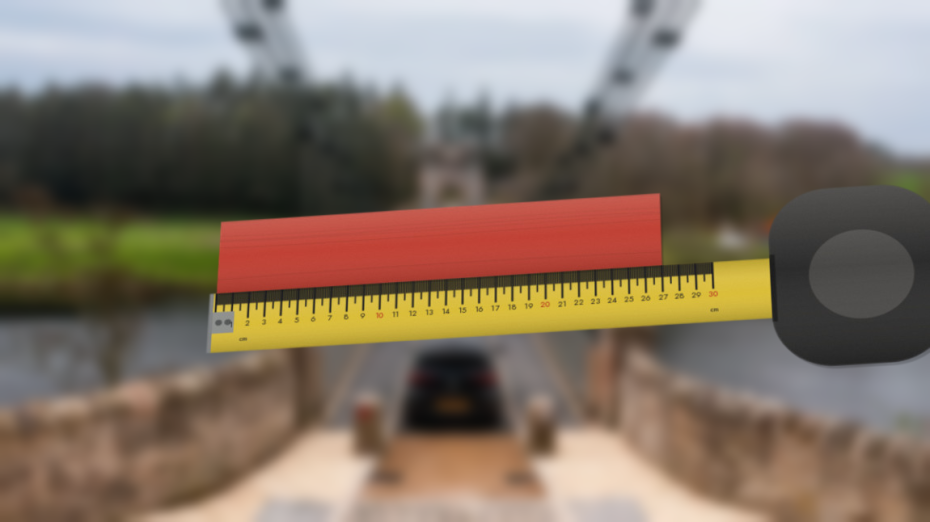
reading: **27** cm
